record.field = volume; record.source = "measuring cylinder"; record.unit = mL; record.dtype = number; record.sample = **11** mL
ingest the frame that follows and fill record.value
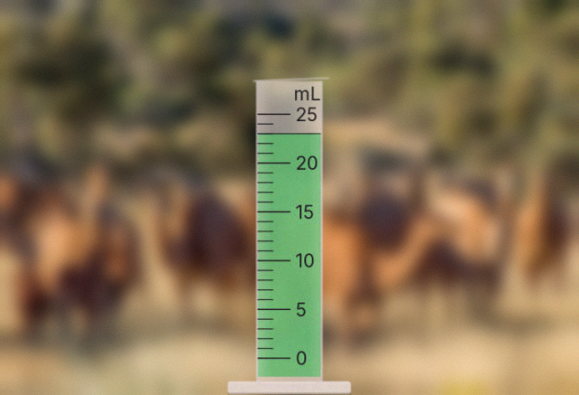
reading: **23** mL
